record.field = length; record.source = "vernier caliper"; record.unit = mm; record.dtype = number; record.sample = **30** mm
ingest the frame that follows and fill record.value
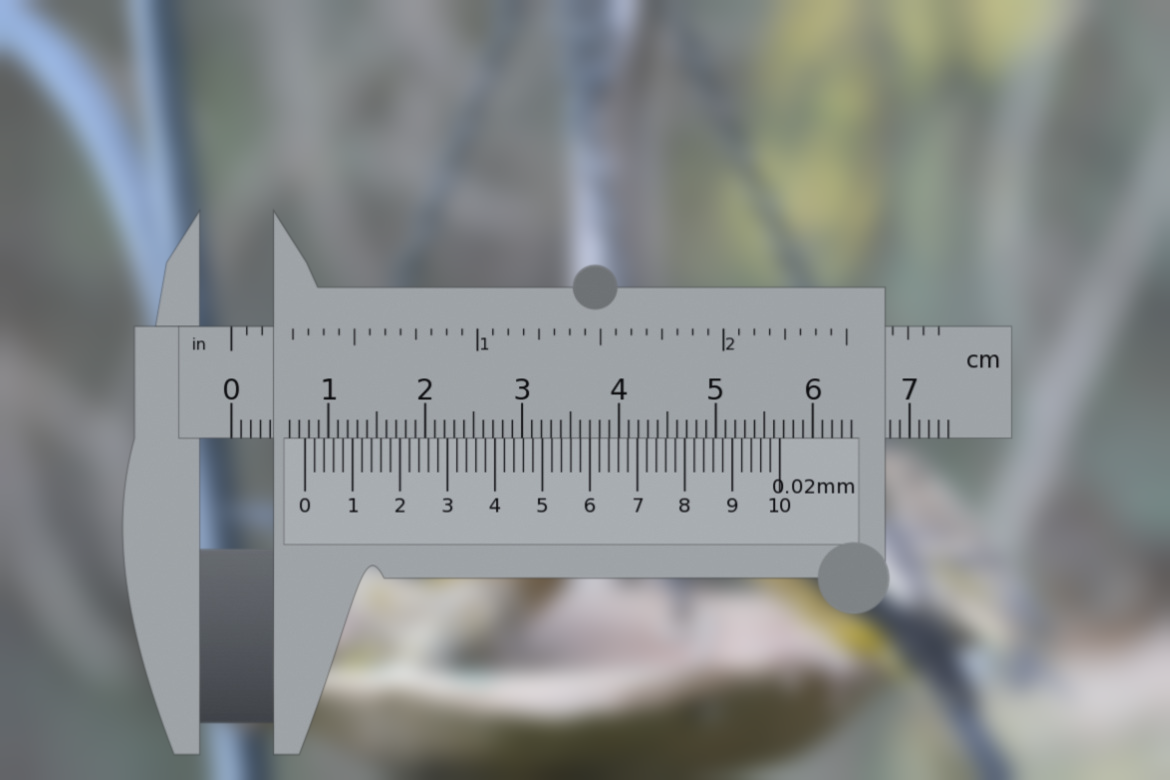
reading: **7.6** mm
